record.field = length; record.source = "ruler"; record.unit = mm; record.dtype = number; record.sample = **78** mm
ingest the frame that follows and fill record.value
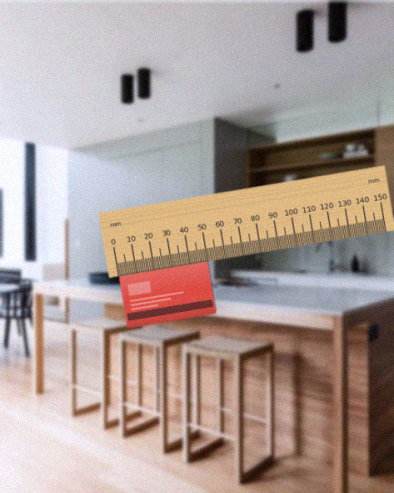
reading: **50** mm
